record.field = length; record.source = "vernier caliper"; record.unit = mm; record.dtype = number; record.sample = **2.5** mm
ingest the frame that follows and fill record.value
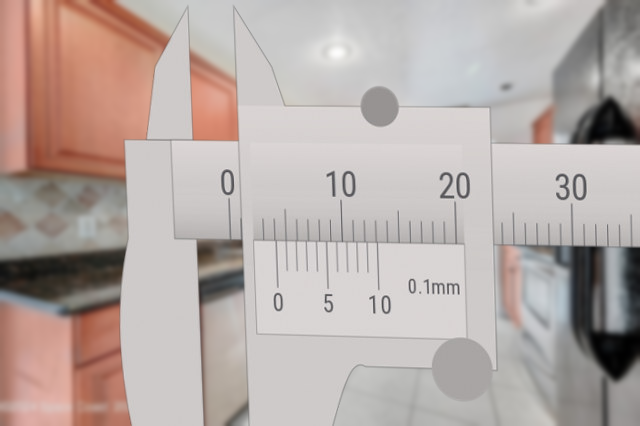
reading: **4.1** mm
